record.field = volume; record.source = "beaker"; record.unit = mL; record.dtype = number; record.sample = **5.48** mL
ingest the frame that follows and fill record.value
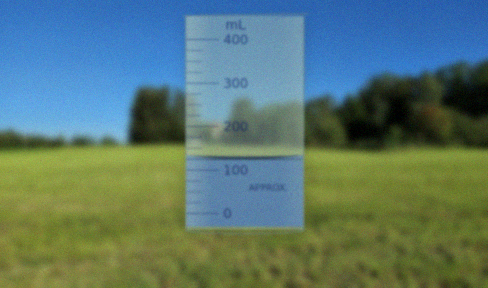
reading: **125** mL
